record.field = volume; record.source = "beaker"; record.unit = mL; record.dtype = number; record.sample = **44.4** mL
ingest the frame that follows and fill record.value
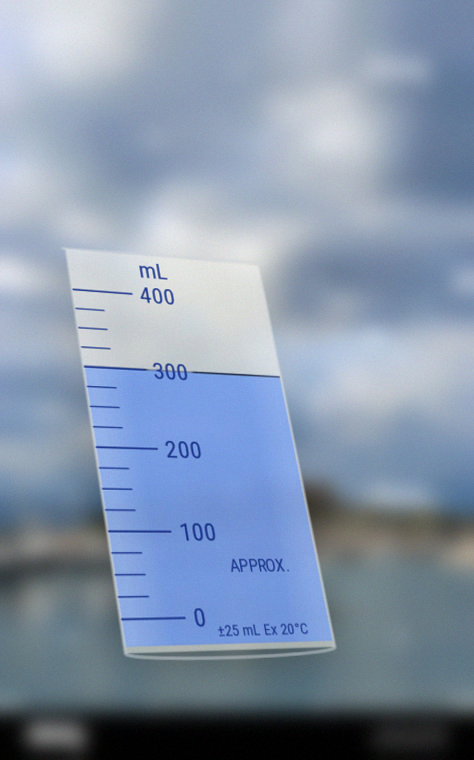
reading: **300** mL
